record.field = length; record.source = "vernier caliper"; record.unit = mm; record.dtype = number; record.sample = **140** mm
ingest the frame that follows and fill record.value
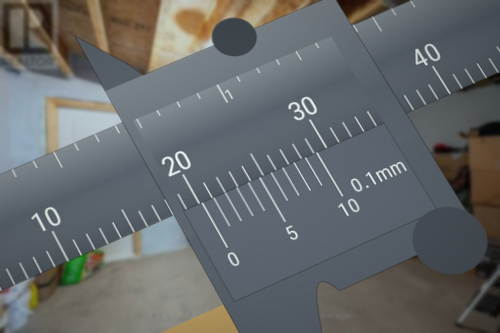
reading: **20.2** mm
